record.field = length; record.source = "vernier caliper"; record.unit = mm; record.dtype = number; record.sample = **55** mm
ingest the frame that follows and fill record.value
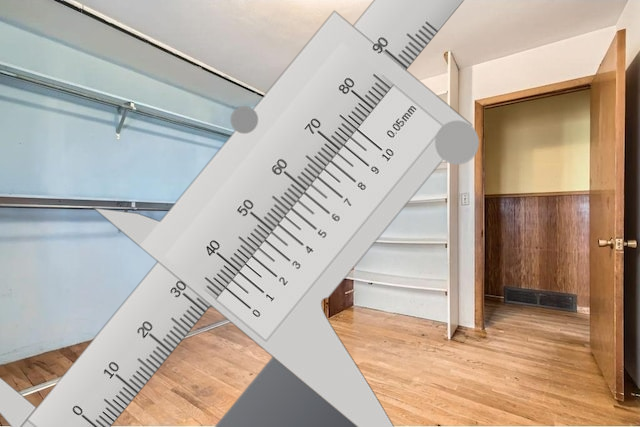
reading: **36.0** mm
